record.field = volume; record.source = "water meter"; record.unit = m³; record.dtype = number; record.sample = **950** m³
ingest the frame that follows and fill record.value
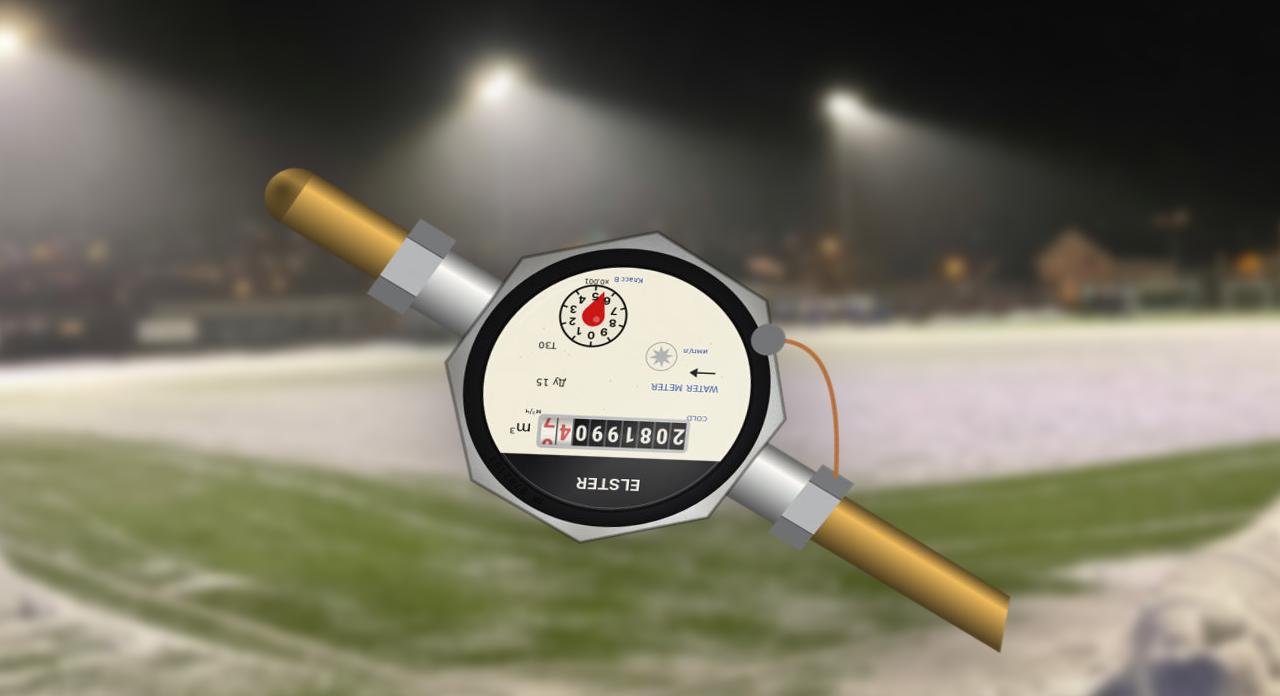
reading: **2081990.465** m³
